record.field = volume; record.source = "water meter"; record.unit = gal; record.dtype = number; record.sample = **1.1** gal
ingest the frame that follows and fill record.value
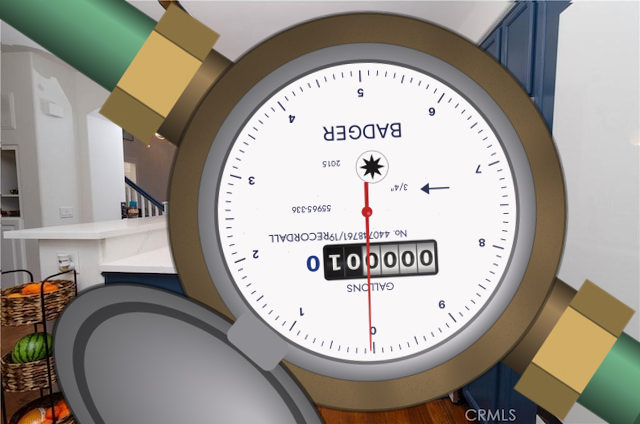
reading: **10.0** gal
